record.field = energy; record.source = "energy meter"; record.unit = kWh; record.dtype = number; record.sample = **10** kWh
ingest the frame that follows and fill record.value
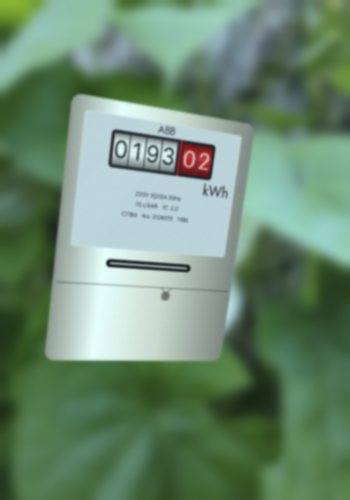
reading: **193.02** kWh
